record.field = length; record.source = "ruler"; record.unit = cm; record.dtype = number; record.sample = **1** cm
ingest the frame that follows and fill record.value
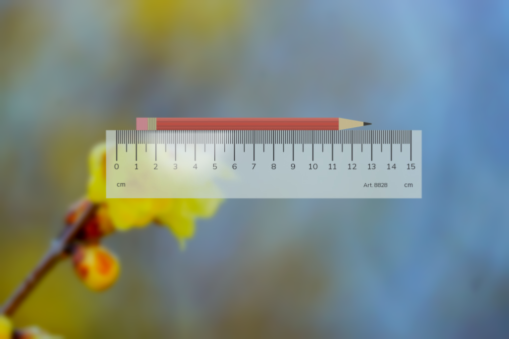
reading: **12** cm
